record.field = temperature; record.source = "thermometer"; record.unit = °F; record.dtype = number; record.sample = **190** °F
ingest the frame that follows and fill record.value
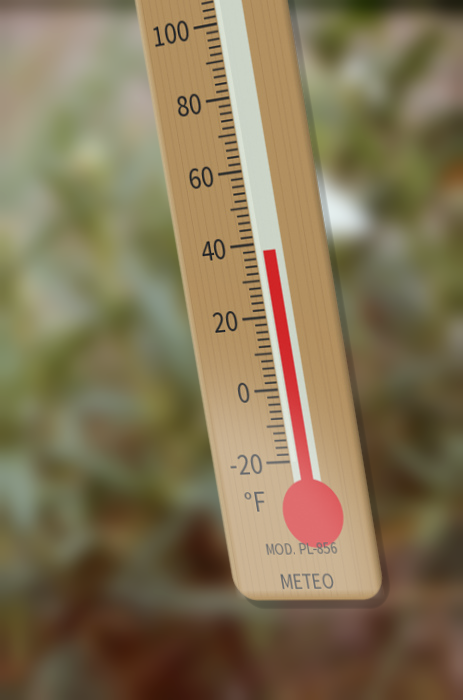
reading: **38** °F
